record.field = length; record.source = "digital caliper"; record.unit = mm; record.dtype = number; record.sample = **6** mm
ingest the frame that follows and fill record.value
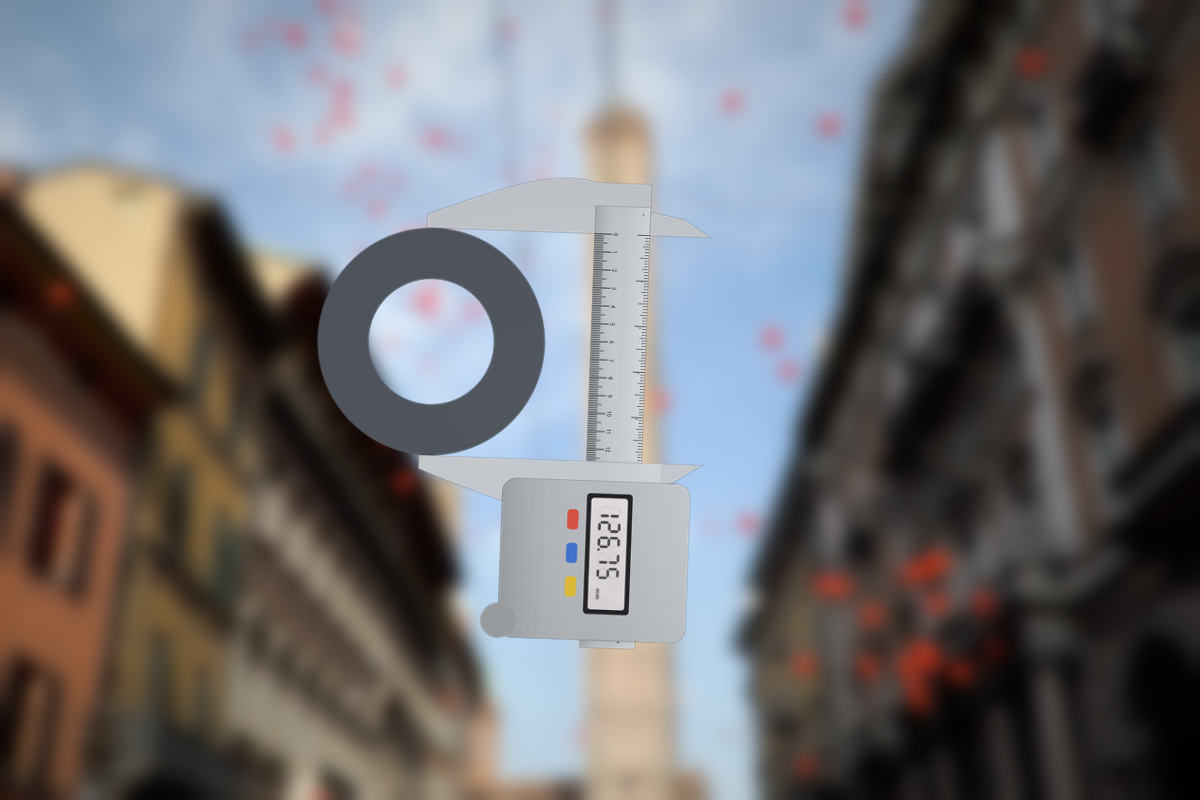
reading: **126.75** mm
